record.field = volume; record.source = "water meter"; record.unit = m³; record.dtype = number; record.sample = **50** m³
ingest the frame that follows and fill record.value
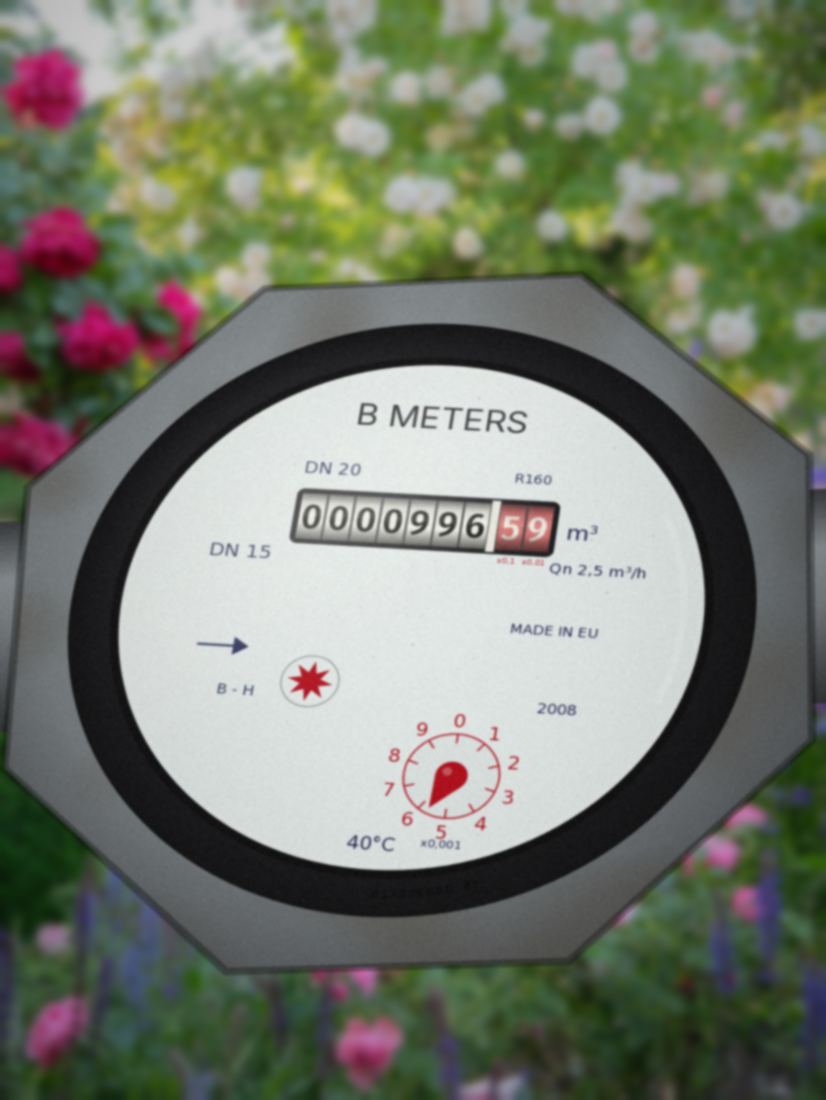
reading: **996.595** m³
